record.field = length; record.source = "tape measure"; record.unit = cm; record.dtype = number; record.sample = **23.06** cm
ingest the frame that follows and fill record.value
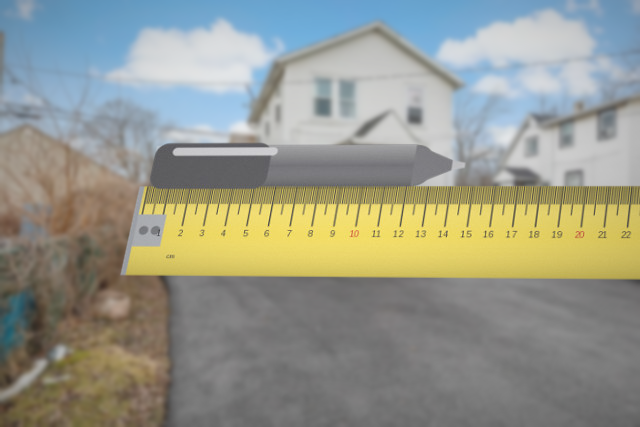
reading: **14.5** cm
